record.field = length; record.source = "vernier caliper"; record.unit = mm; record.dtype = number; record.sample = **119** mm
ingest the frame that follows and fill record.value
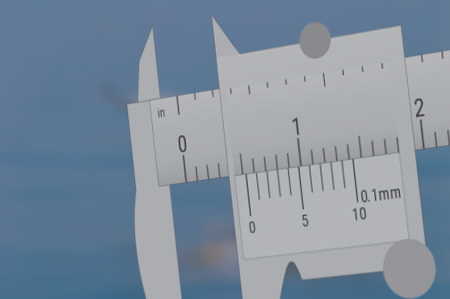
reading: **5.3** mm
